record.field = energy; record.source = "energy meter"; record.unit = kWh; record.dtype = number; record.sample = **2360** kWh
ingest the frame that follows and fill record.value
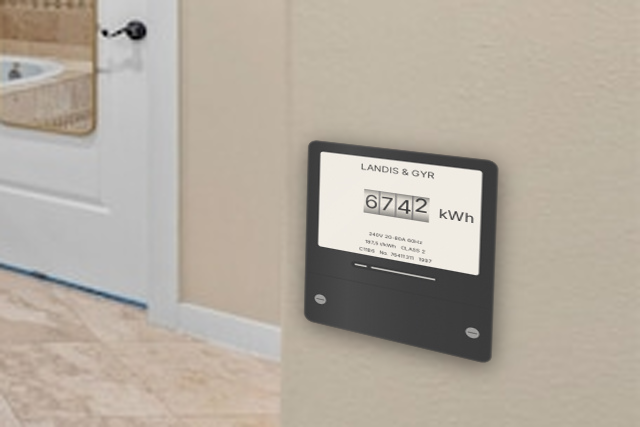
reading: **6742** kWh
